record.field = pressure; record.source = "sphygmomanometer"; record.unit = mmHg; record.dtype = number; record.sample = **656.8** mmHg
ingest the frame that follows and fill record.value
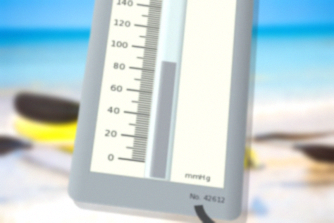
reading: **90** mmHg
